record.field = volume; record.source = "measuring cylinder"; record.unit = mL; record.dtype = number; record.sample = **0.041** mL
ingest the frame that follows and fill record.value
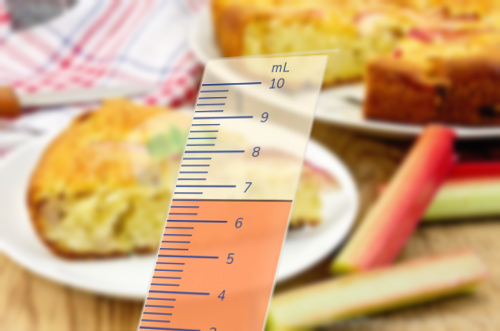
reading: **6.6** mL
